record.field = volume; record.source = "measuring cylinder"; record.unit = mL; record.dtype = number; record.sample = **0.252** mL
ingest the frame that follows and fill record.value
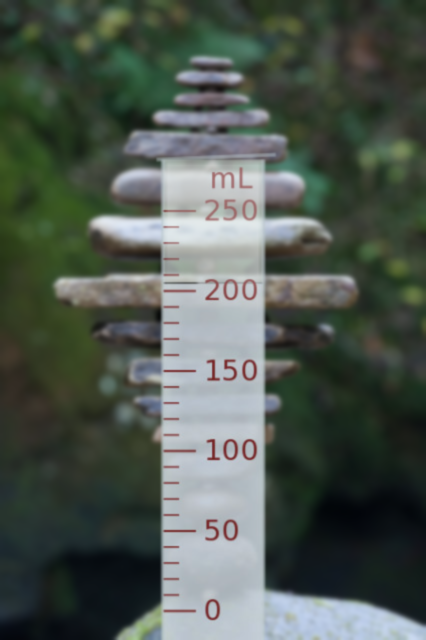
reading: **205** mL
